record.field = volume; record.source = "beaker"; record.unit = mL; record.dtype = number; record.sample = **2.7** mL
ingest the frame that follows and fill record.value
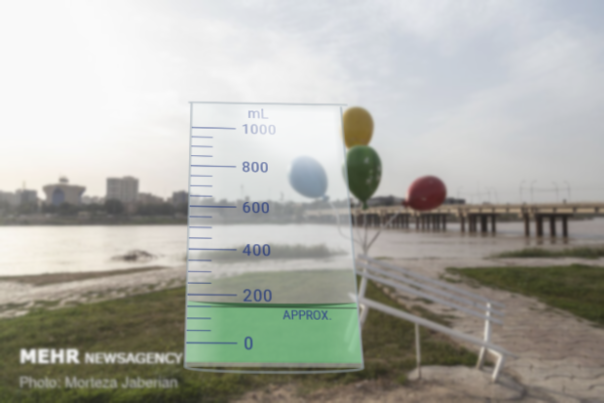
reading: **150** mL
